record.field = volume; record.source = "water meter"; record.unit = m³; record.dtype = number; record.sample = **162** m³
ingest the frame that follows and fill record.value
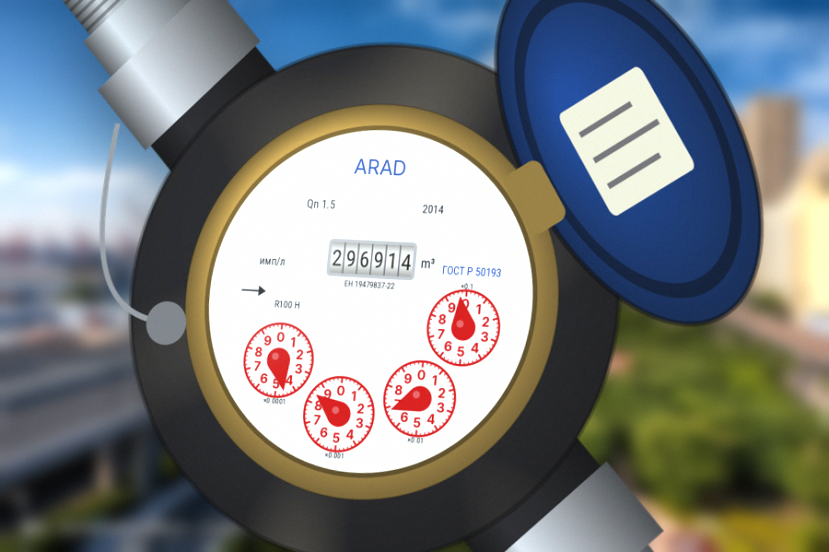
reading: **296913.9684** m³
